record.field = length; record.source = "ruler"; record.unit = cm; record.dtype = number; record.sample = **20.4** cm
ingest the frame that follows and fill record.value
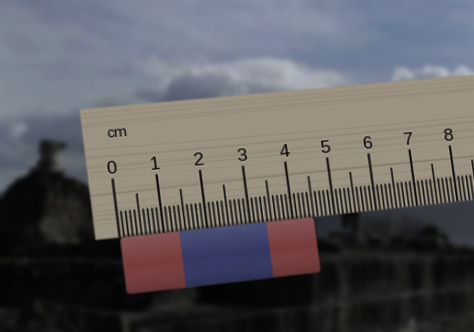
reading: **4.5** cm
